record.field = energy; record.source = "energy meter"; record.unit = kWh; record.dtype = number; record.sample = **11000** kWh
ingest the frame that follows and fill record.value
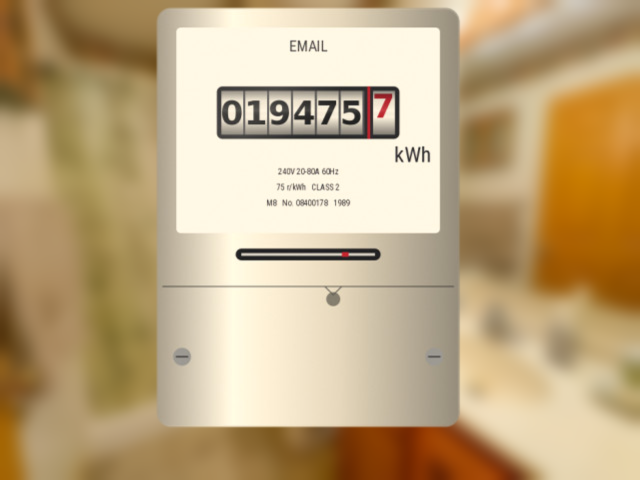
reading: **19475.7** kWh
